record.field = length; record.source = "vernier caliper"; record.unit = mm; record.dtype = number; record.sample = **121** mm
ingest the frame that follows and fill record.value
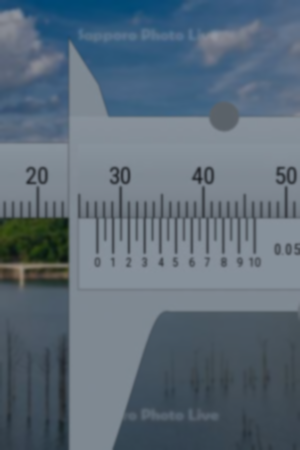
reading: **27.2** mm
